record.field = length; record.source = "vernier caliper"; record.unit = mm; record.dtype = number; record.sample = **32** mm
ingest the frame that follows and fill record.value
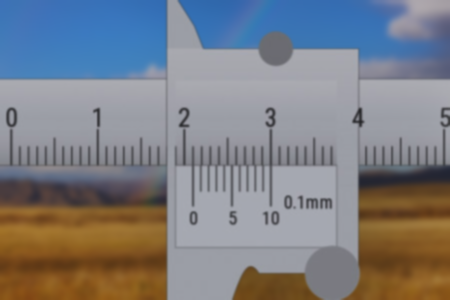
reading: **21.0** mm
